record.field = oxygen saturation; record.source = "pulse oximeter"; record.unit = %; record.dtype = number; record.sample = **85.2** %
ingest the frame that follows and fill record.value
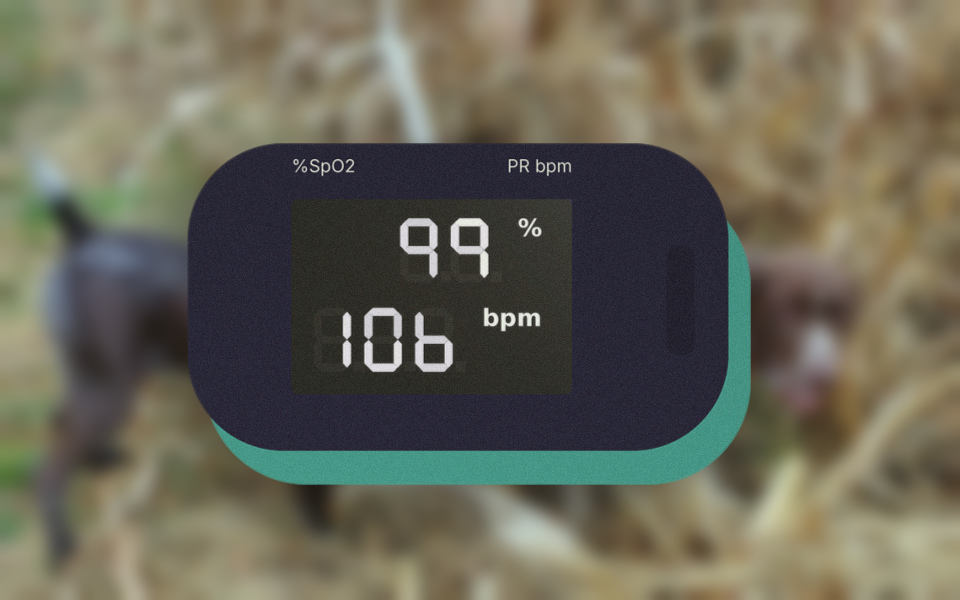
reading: **99** %
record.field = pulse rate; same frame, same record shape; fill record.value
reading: **106** bpm
